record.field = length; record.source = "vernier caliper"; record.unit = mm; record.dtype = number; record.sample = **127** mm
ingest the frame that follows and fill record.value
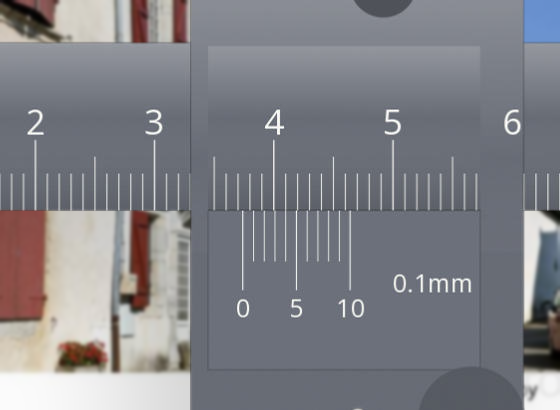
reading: **37.4** mm
